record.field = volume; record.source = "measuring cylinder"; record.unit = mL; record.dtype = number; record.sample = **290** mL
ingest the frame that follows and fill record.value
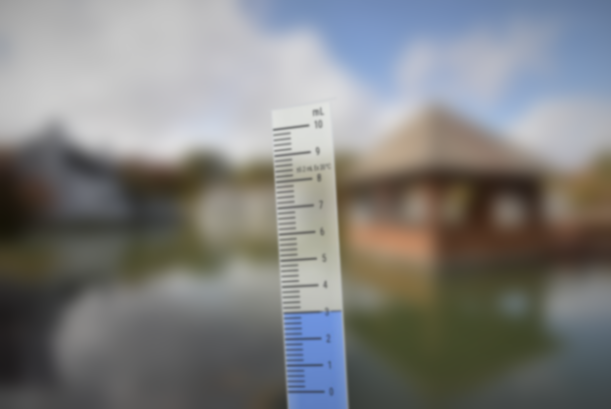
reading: **3** mL
